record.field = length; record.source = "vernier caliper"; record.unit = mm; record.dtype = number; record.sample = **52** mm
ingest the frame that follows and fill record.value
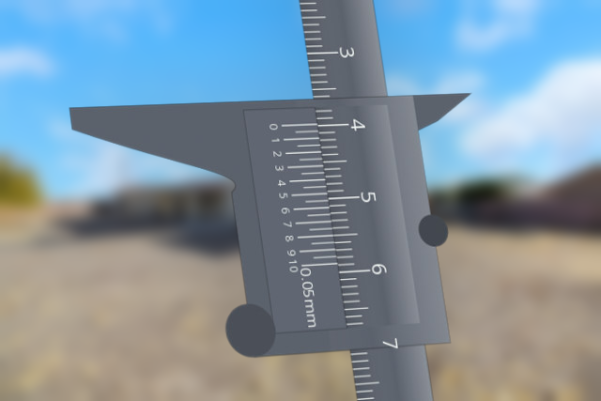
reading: **39.8** mm
